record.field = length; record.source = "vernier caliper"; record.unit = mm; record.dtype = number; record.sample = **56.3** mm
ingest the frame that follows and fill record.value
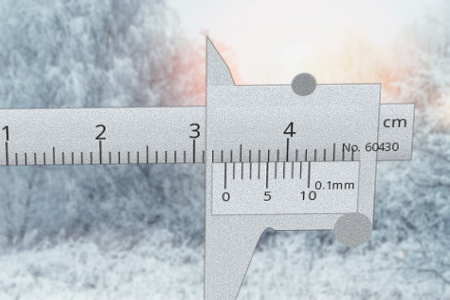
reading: **33.4** mm
